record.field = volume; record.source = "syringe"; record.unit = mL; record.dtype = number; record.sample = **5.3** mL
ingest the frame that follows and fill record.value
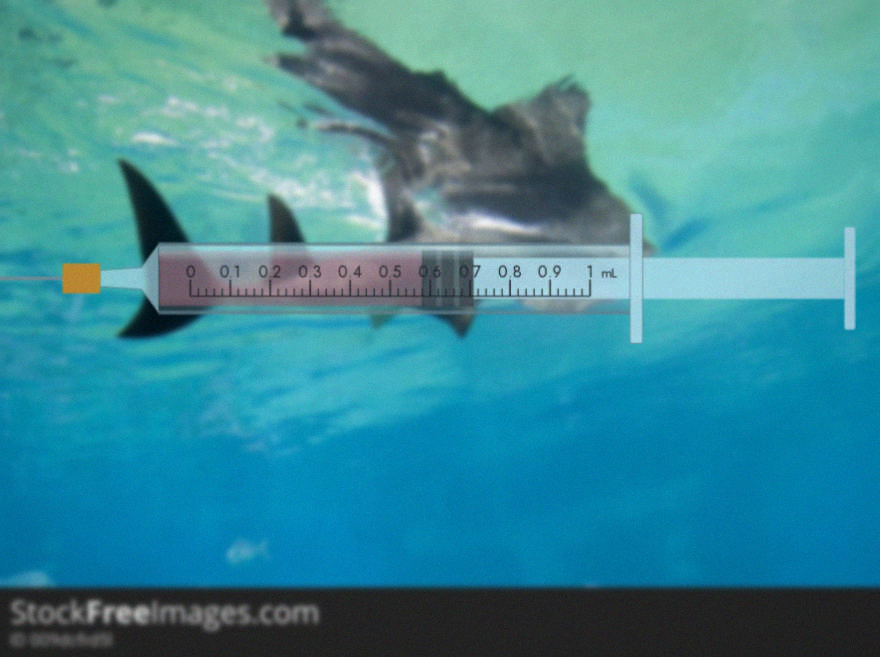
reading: **0.58** mL
